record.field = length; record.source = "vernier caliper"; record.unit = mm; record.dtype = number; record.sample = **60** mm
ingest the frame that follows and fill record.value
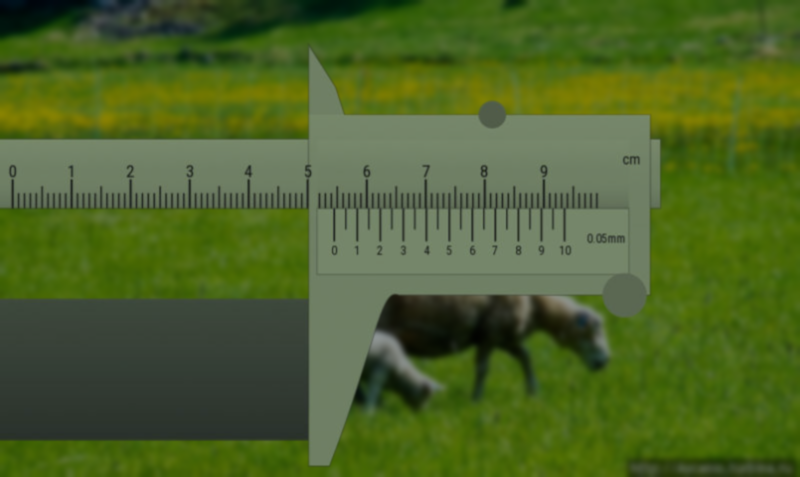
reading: **54.5** mm
